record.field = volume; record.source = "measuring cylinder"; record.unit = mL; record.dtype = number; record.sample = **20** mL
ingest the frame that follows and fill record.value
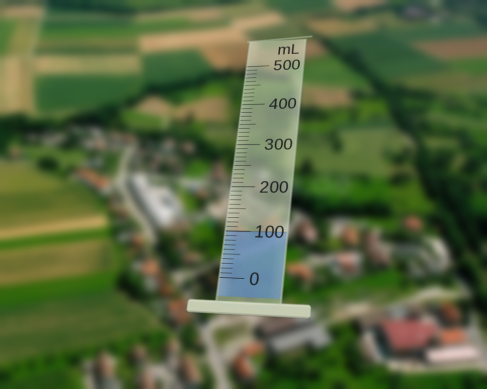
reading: **100** mL
